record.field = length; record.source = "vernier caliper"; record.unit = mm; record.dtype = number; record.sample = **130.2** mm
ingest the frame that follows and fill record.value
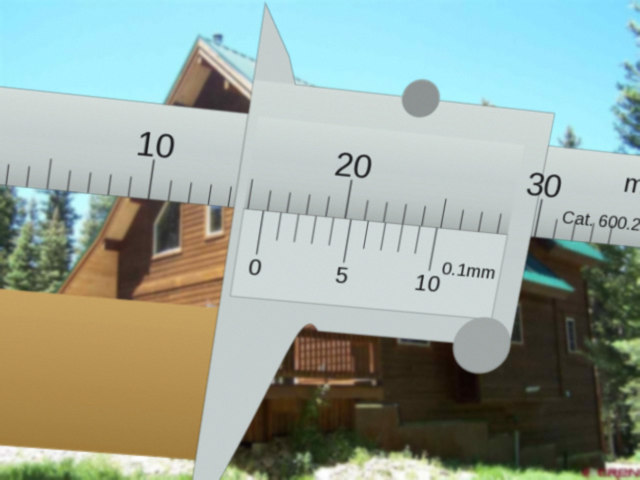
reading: **15.8** mm
